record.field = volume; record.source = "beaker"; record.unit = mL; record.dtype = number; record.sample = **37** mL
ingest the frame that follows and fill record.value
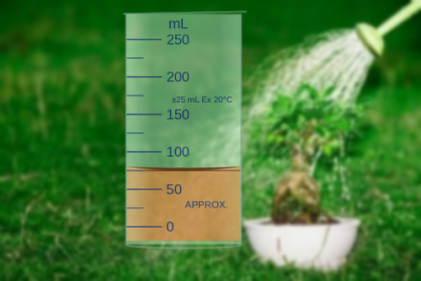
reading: **75** mL
